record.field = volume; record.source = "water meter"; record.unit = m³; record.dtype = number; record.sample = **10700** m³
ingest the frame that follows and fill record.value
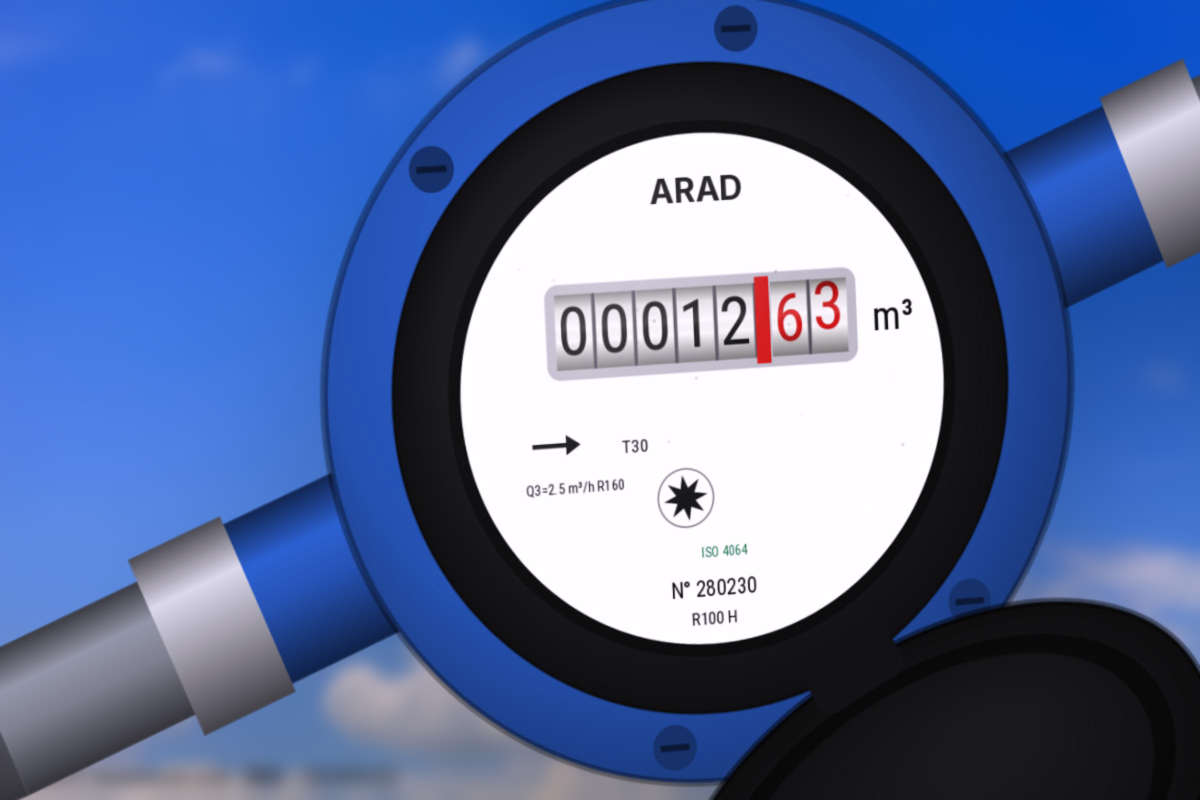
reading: **12.63** m³
